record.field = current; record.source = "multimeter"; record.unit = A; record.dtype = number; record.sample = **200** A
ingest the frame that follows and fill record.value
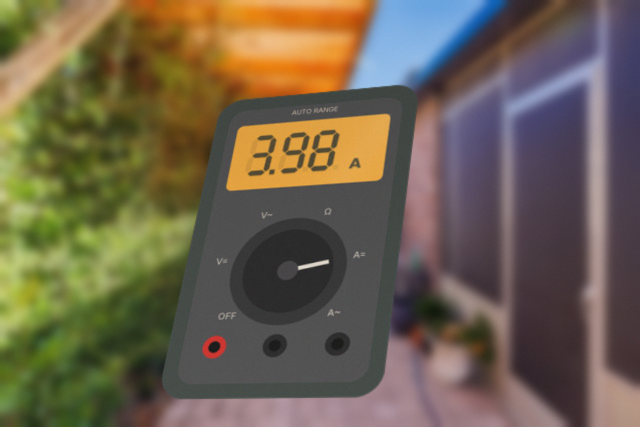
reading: **3.98** A
